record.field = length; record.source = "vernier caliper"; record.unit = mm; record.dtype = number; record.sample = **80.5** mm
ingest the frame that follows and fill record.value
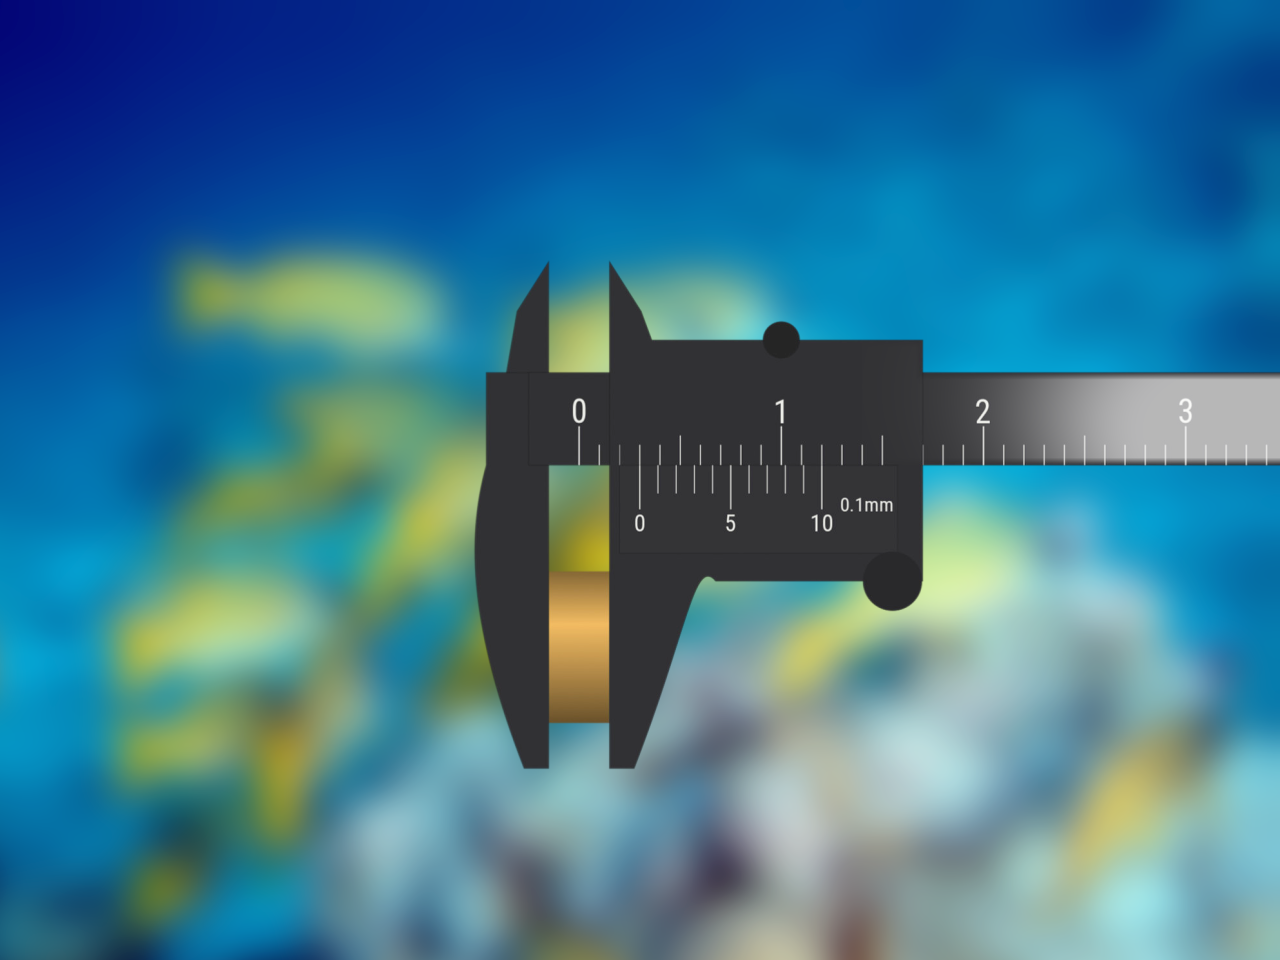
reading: **3.0** mm
